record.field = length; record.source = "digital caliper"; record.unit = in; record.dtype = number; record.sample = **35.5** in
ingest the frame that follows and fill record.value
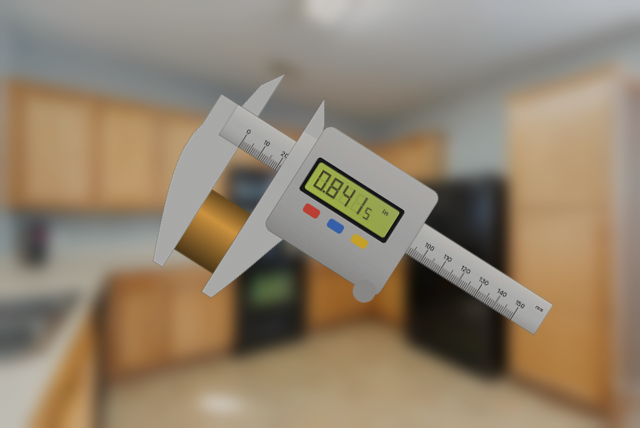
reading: **0.8415** in
